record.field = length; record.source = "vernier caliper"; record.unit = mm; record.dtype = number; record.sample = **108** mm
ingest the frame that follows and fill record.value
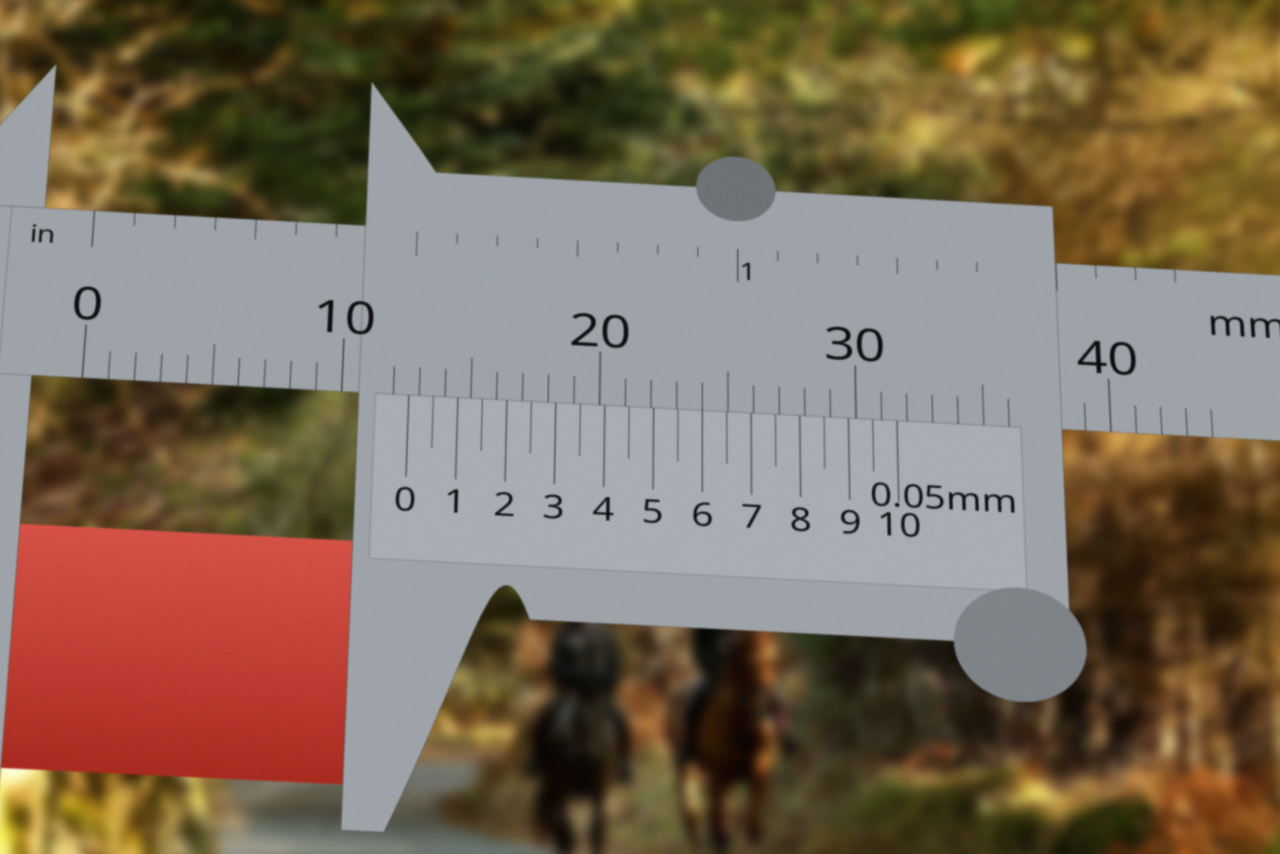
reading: **12.6** mm
